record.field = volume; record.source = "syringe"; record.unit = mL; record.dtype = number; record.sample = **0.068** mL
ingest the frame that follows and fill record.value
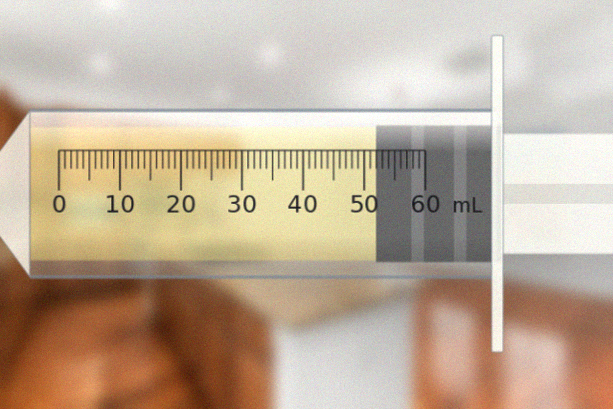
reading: **52** mL
